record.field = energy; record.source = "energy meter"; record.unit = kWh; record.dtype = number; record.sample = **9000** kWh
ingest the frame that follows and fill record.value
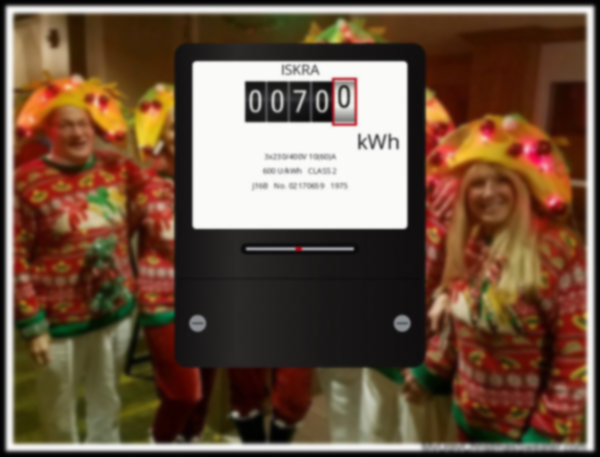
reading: **70.0** kWh
